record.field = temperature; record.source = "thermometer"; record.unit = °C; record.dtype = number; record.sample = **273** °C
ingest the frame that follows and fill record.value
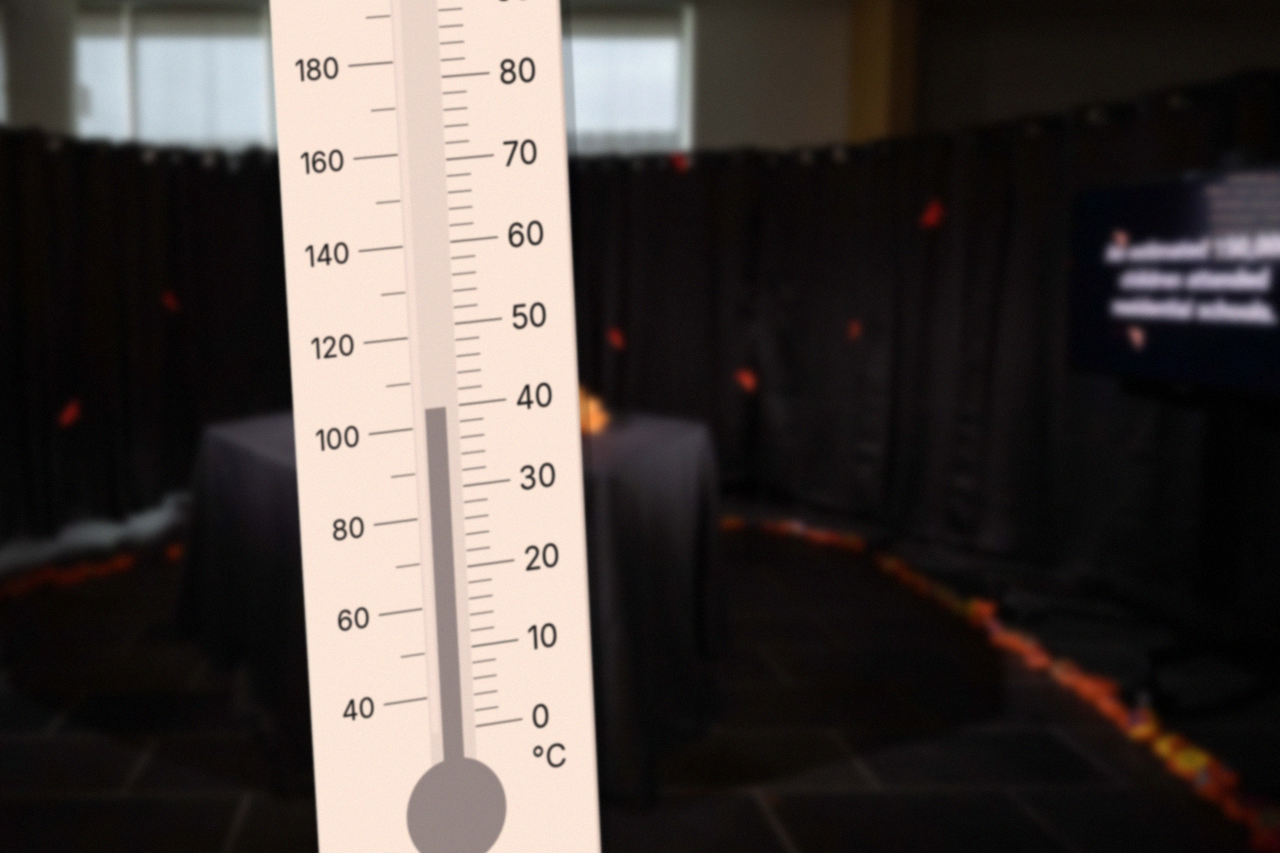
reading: **40** °C
